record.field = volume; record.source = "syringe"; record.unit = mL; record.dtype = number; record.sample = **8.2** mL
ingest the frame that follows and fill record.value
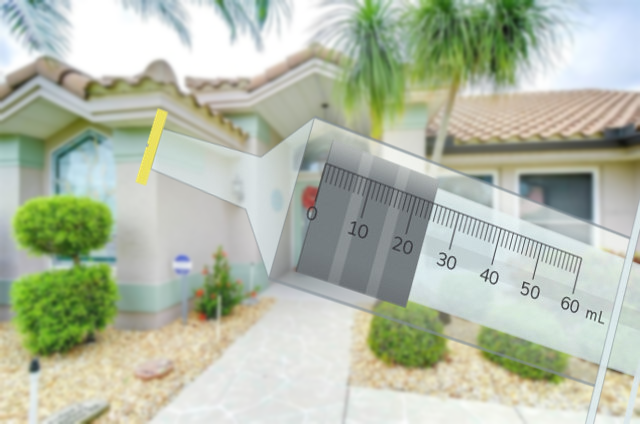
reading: **0** mL
